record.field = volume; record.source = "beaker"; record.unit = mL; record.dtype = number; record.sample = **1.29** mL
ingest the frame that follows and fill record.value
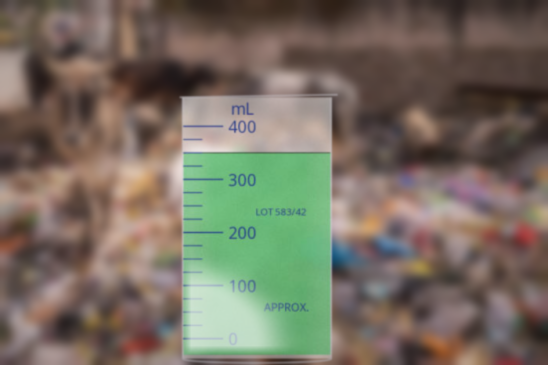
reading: **350** mL
